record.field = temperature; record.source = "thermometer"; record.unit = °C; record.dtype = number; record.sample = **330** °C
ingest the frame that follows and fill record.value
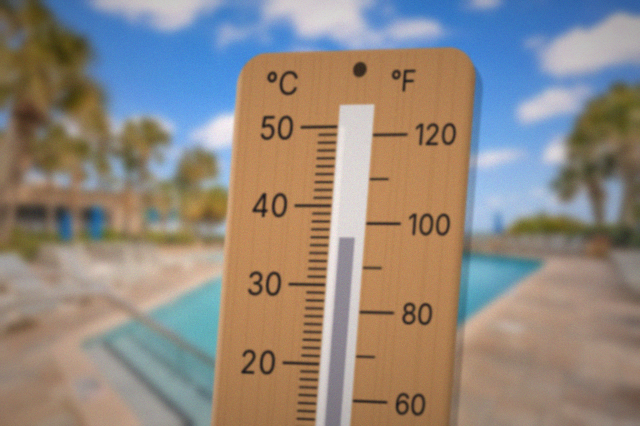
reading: **36** °C
